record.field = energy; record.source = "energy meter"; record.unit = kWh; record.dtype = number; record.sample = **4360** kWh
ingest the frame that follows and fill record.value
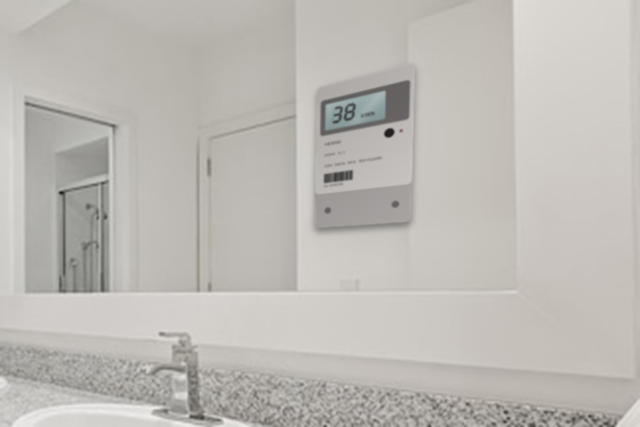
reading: **38** kWh
